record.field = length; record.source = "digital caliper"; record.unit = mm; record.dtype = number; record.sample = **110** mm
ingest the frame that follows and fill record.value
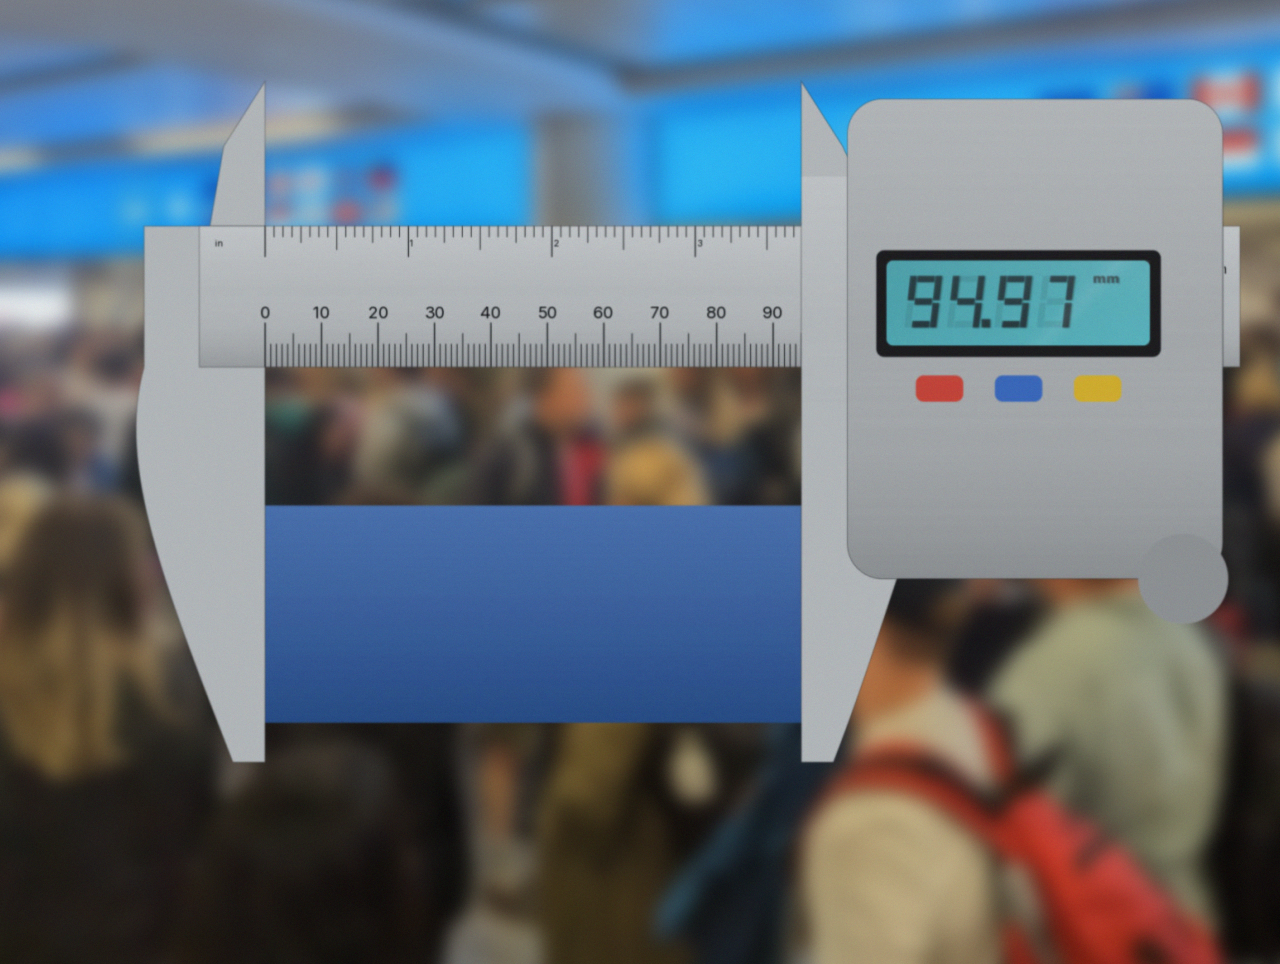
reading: **94.97** mm
